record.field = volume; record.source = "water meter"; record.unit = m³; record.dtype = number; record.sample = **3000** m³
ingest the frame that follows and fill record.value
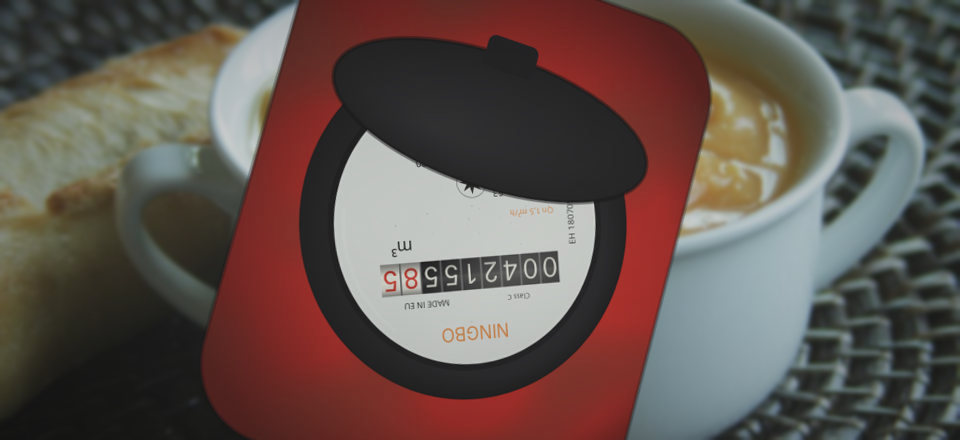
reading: **42155.85** m³
